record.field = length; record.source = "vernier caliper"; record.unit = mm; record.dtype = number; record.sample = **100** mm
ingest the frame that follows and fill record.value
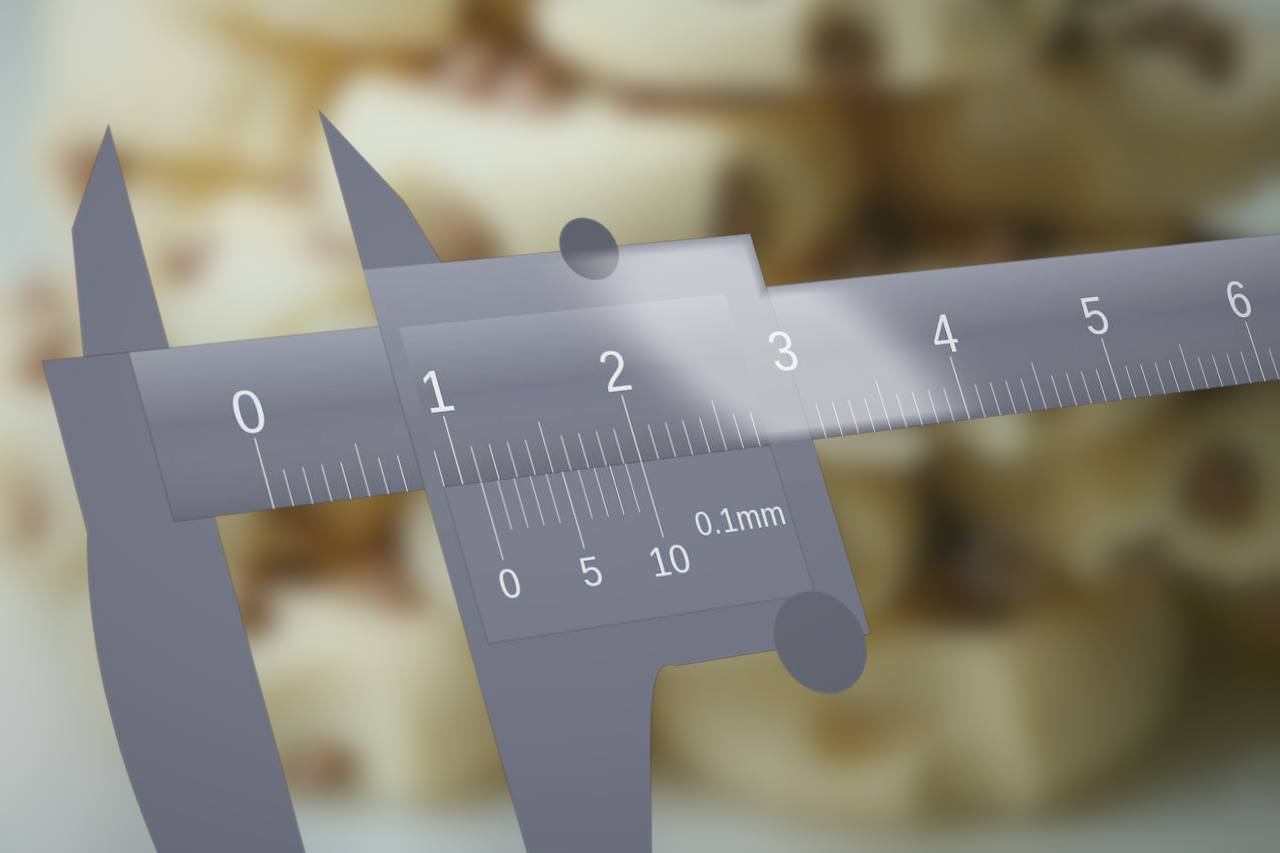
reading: **11.0** mm
